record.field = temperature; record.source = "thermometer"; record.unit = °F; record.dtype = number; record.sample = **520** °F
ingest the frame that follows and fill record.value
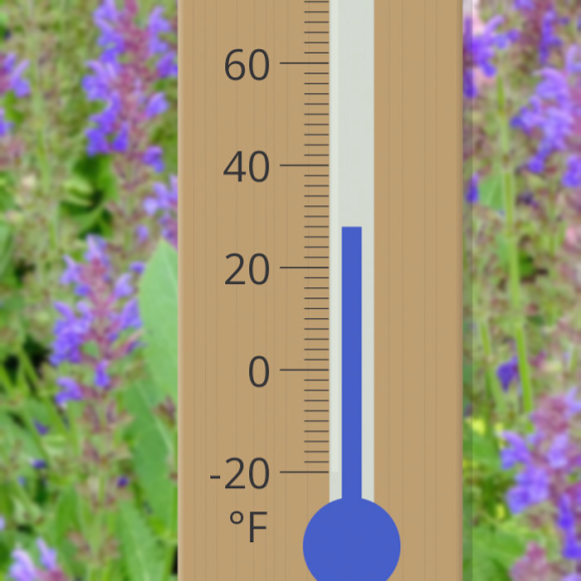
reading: **28** °F
